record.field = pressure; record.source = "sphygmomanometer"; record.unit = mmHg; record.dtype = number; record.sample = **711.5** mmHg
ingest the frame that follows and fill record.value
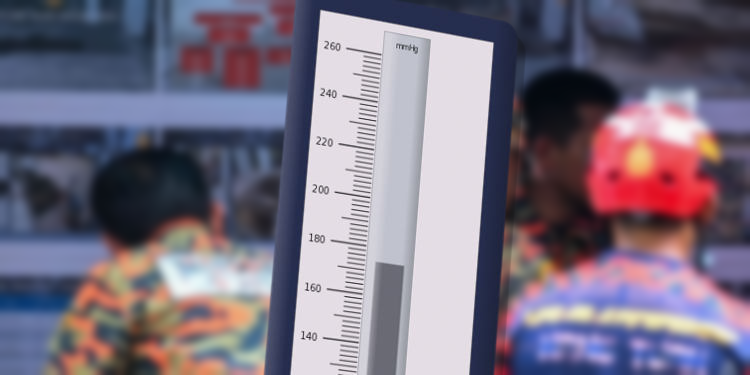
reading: **174** mmHg
